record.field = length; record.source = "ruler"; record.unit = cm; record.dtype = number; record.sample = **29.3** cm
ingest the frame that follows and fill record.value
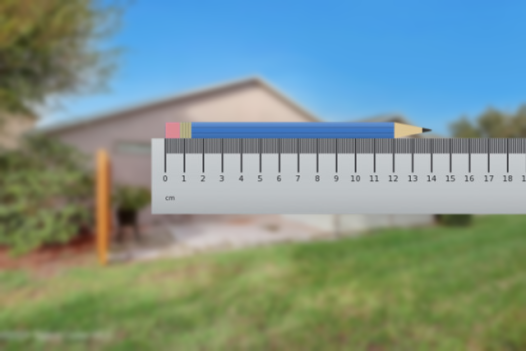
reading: **14** cm
